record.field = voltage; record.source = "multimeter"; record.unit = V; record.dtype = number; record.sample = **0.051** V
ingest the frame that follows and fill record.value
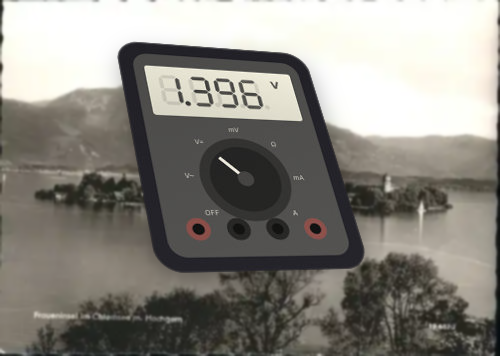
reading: **1.396** V
